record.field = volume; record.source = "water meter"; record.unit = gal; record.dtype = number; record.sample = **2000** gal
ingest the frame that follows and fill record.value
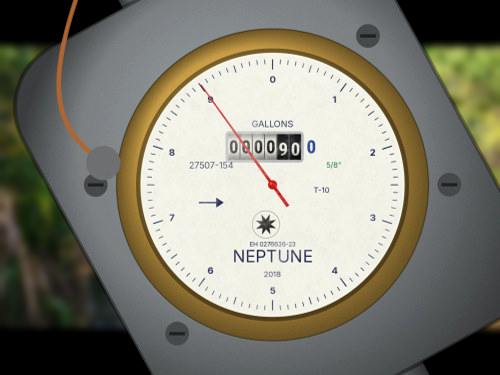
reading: **899.0** gal
